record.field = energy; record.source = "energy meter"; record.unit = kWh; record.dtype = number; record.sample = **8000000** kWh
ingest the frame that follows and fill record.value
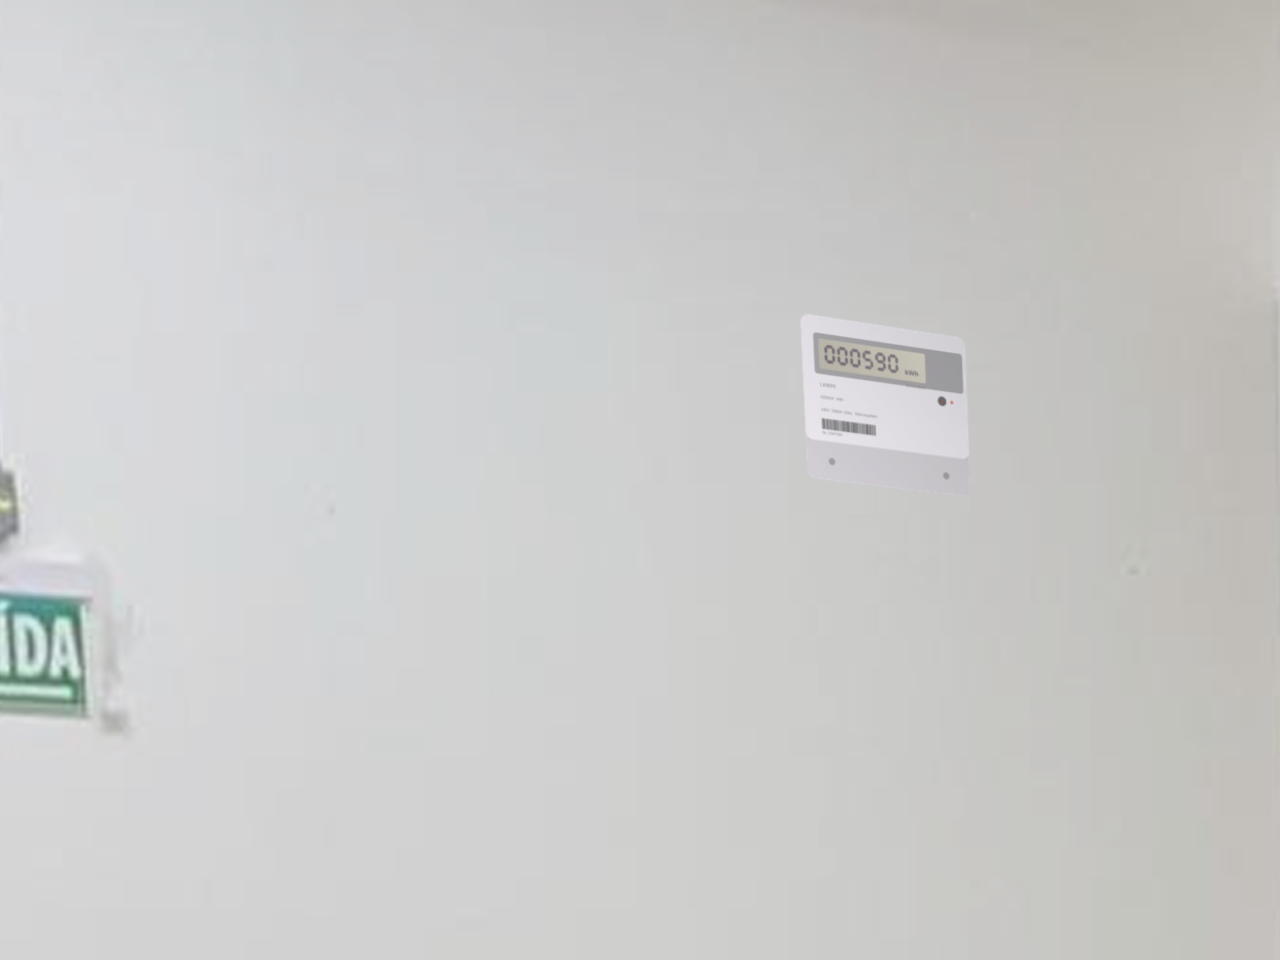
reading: **590** kWh
